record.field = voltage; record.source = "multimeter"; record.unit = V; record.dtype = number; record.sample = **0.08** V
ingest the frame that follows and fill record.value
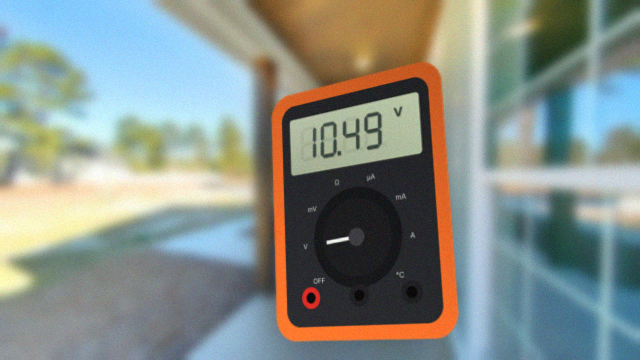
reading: **10.49** V
